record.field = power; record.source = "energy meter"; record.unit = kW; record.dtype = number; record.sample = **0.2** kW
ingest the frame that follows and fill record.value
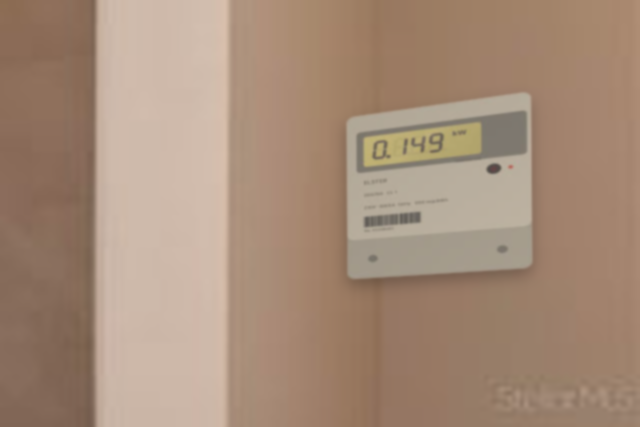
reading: **0.149** kW
